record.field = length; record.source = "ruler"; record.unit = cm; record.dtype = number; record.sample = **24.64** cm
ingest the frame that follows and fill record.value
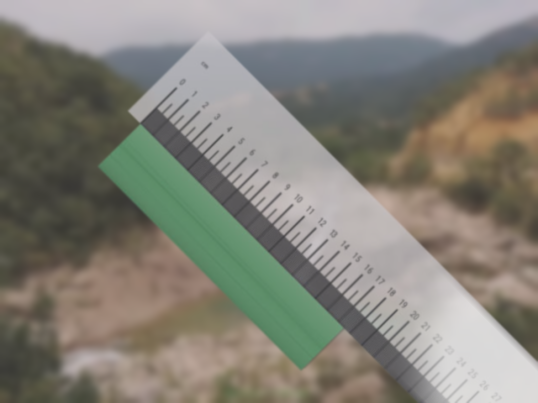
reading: **17.5** cm
